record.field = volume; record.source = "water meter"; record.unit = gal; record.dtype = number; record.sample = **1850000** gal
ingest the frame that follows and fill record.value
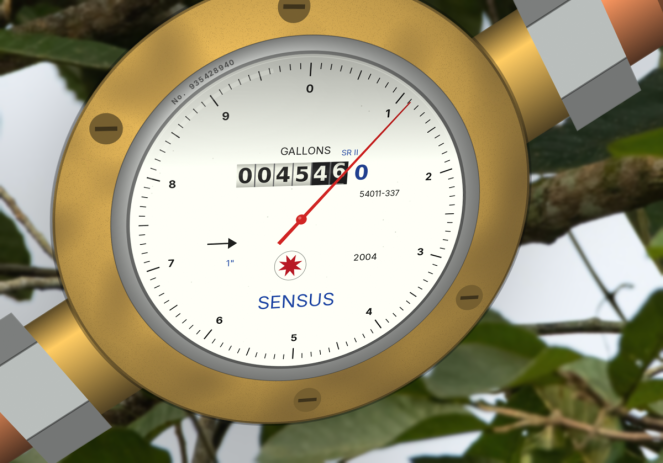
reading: **45461.1** gal
